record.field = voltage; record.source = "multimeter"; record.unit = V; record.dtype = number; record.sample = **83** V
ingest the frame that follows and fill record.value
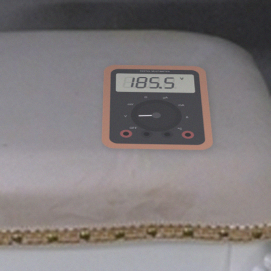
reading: **185.5** V
